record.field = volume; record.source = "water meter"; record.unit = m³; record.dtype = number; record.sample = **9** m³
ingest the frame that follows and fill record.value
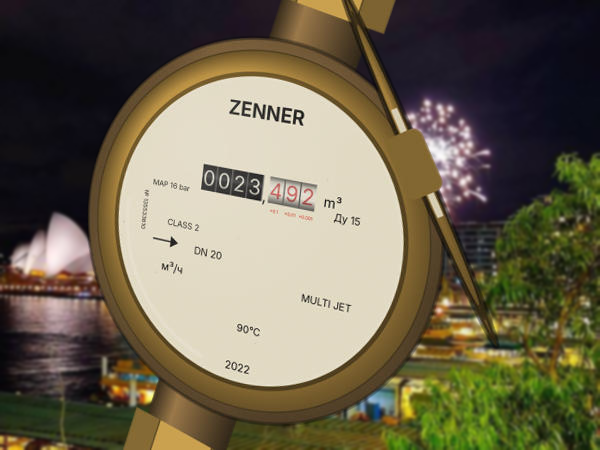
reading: **23.492** m³
